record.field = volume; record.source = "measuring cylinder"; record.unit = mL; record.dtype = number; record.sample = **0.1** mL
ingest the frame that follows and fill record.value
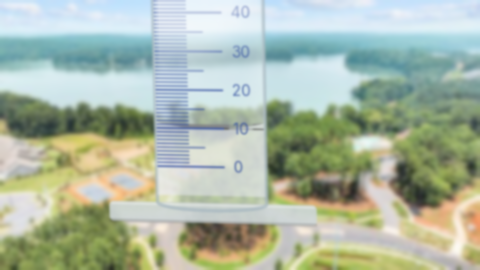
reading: **10** mL
